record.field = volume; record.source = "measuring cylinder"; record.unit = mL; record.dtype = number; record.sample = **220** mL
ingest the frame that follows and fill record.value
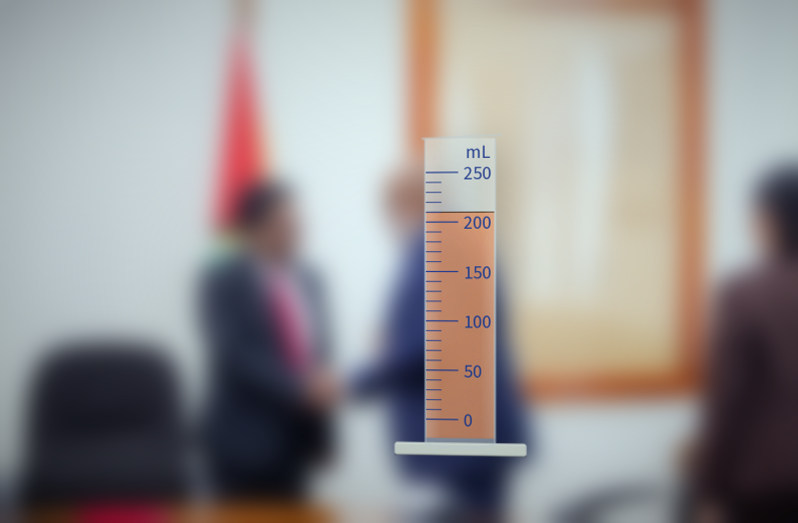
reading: **210** mL
